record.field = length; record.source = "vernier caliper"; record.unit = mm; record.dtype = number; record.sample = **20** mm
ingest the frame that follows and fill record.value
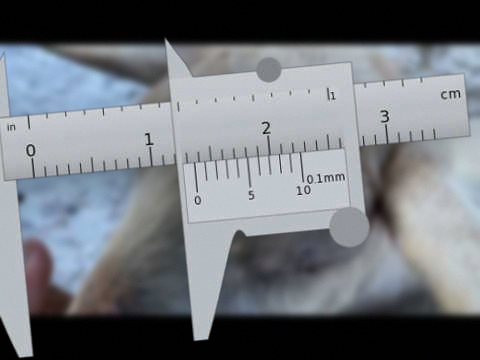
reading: **13.6** mm
